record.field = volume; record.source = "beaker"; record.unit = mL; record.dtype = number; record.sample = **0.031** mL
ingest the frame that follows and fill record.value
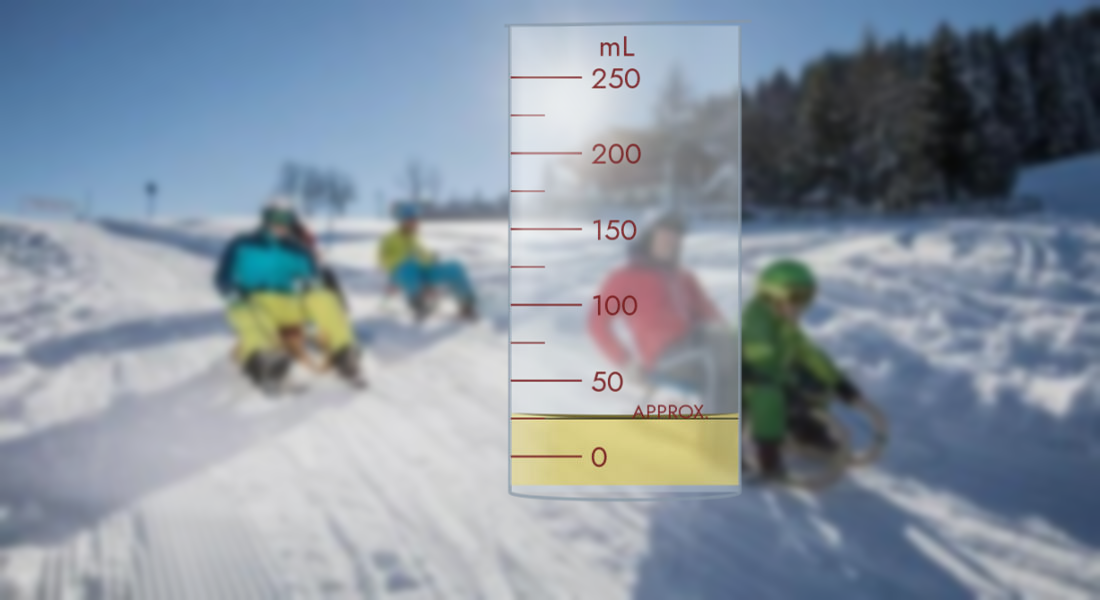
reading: **25** mL
